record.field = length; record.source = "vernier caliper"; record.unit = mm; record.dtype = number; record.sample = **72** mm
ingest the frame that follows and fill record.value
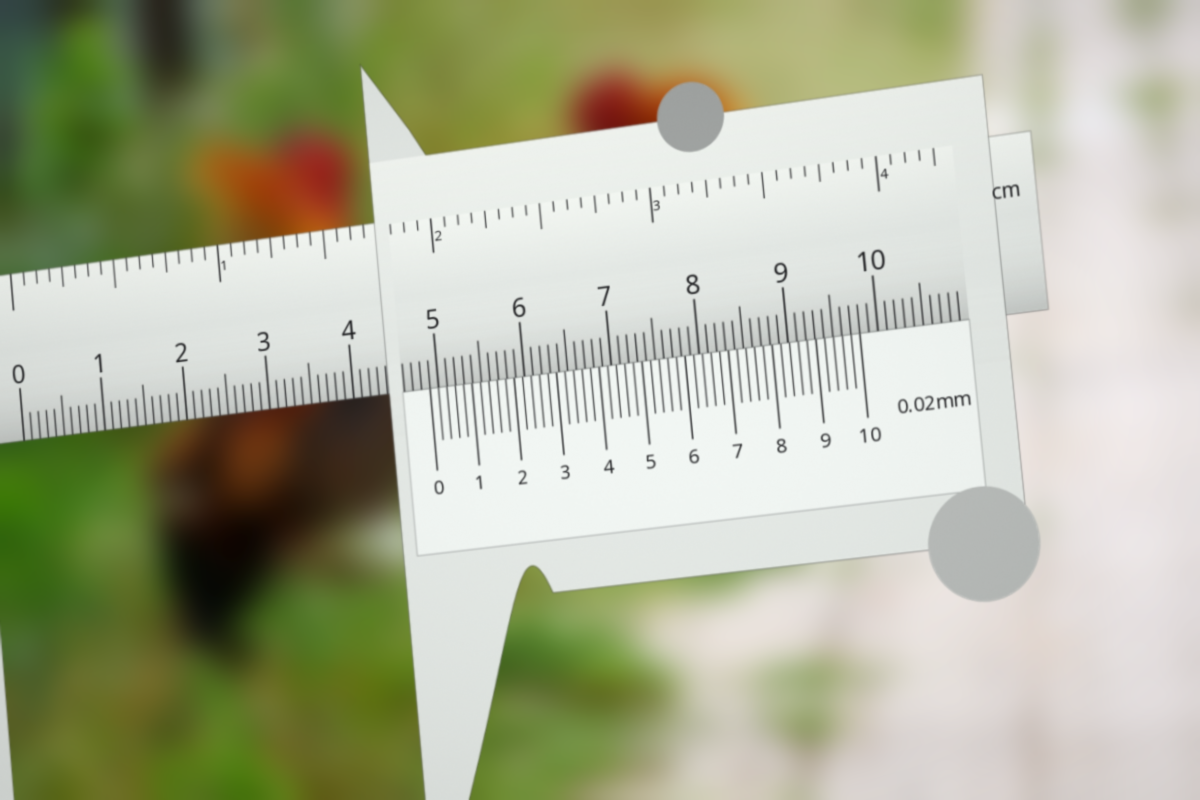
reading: **49.0** mm
